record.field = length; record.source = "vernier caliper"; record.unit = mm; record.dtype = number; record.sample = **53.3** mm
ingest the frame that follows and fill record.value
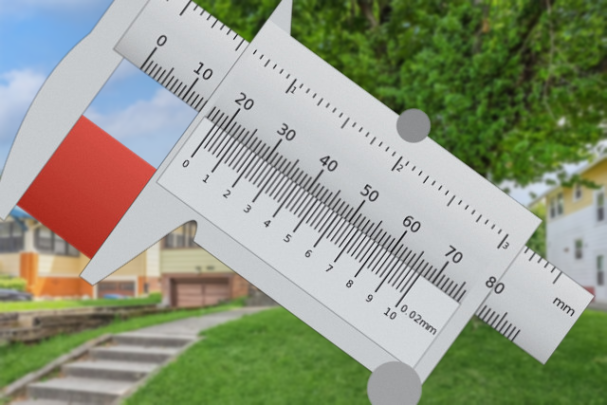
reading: **18.0** mm
